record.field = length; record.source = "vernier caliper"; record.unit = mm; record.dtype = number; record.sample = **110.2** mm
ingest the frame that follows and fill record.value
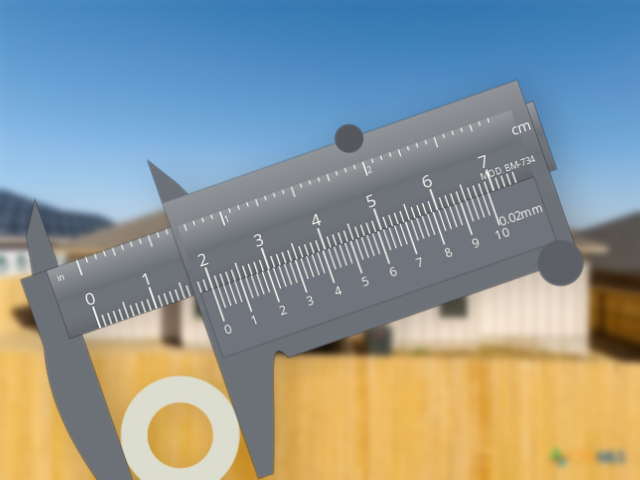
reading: **20.0** mm
